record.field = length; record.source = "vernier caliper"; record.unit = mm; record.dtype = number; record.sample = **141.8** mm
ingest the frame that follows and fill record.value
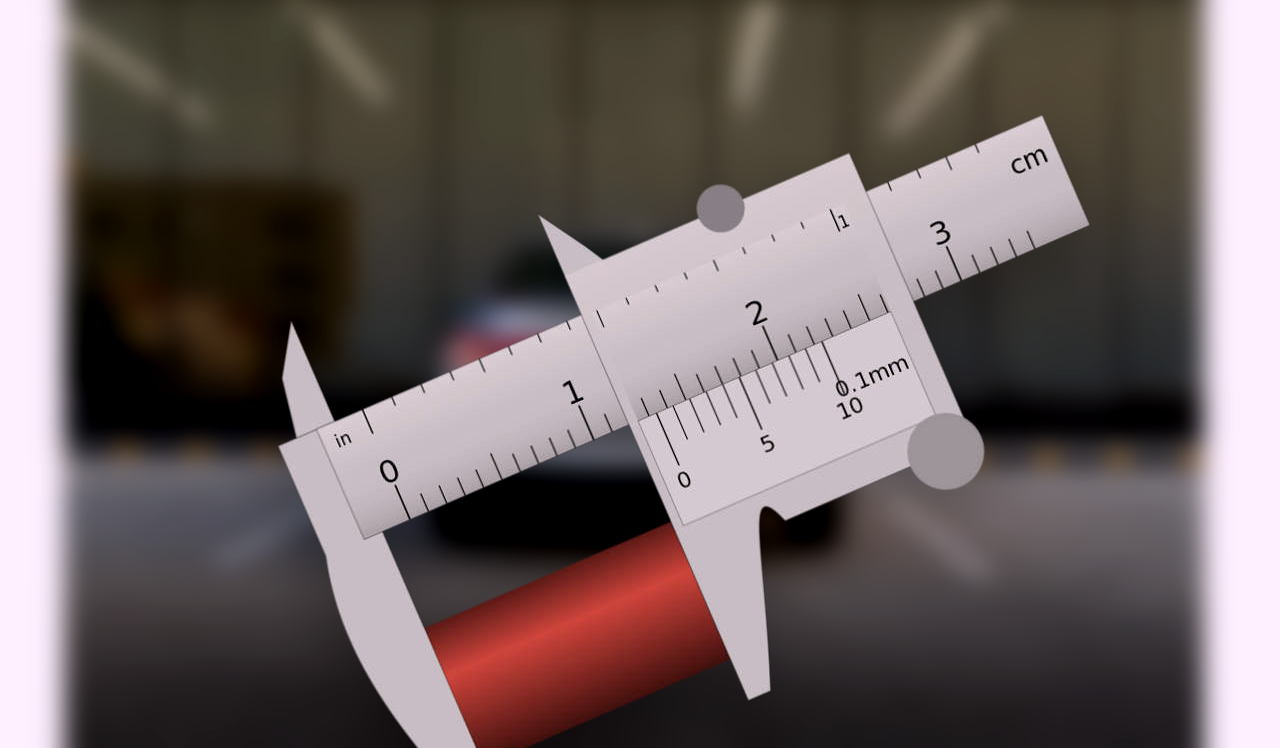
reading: **13.4** mm
